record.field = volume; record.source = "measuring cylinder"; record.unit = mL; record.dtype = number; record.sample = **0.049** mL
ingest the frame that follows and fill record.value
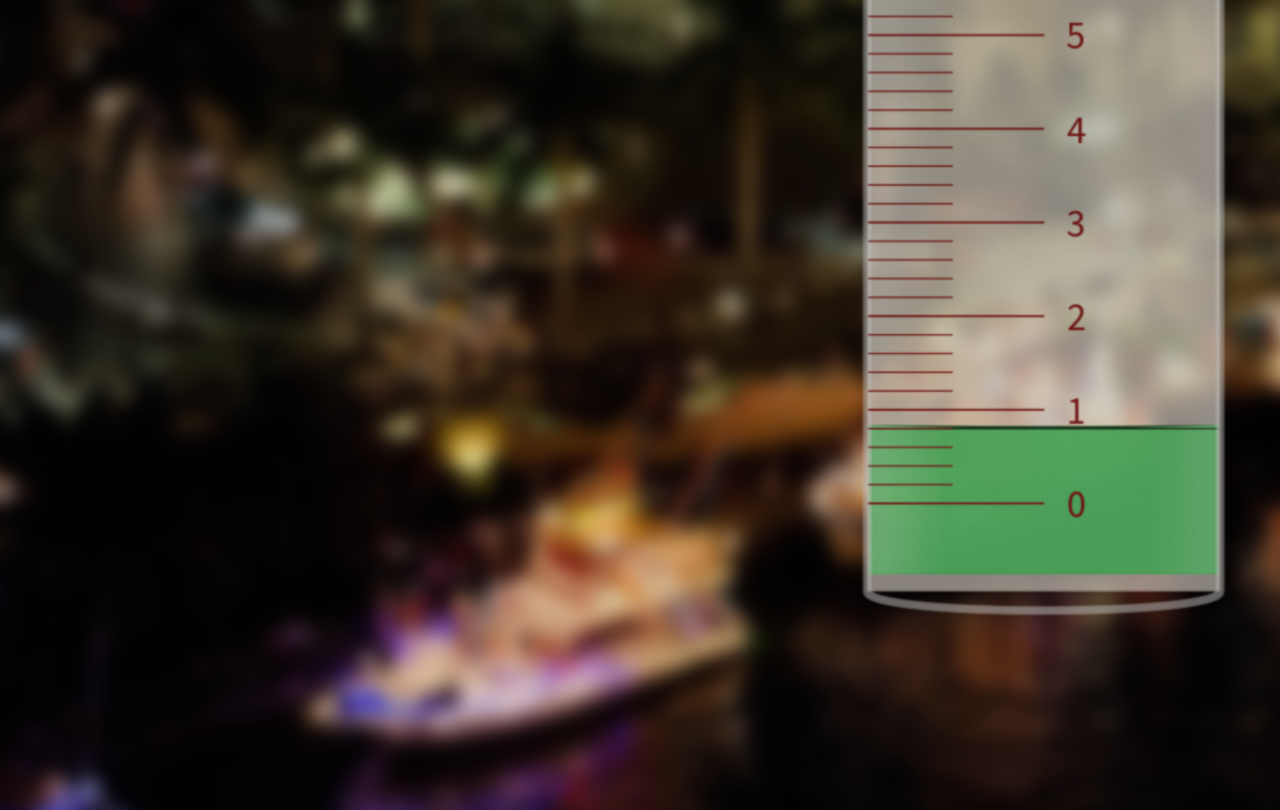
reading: **0.8** mL
